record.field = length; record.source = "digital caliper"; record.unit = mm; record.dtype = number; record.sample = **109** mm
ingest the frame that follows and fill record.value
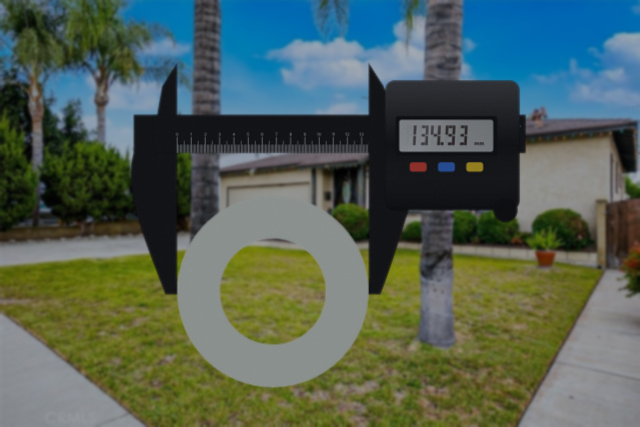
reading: **134.93** mm
